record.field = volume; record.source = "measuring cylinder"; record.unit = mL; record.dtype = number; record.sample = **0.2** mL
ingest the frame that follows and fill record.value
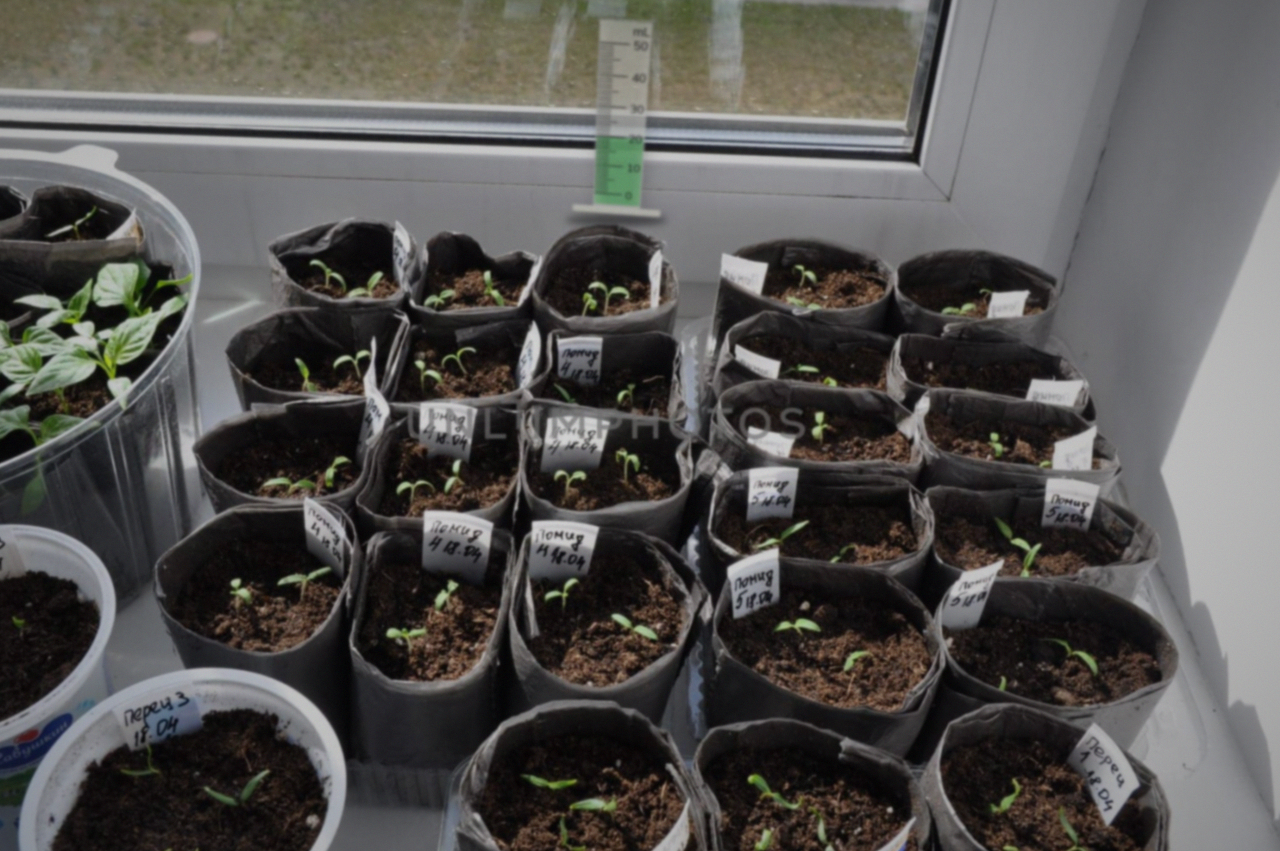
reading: **20** mL
